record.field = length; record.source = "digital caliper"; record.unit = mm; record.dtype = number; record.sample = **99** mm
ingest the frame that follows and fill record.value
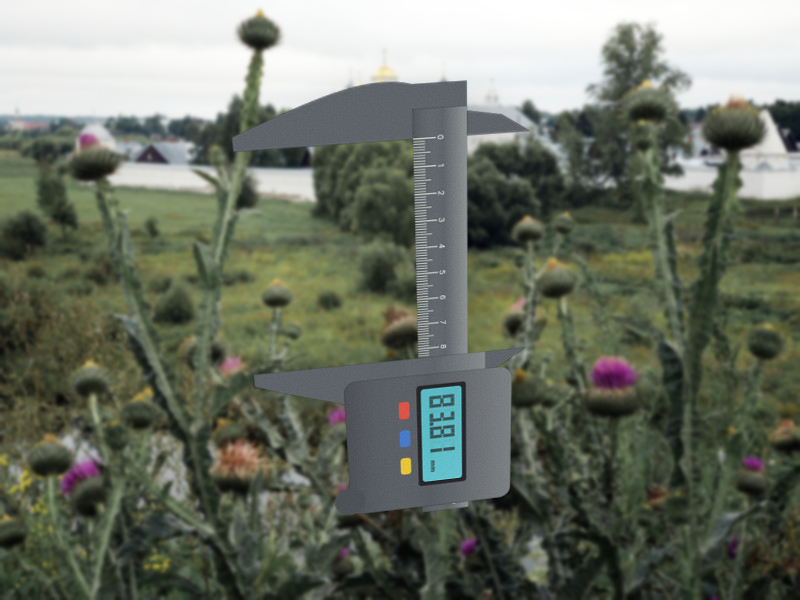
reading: **83.81** mm
